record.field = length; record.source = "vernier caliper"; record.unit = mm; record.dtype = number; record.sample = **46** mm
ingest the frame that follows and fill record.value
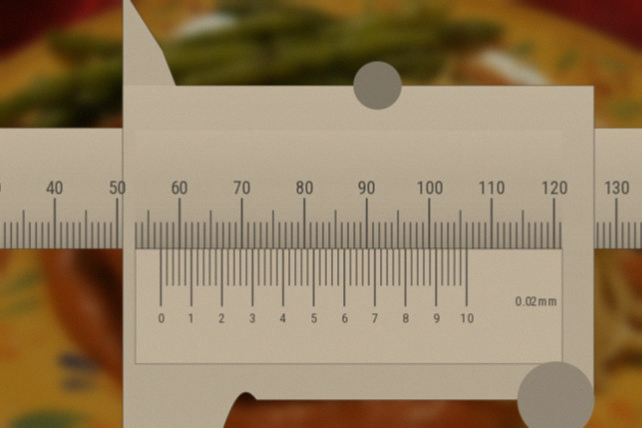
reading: **57.0** mm
